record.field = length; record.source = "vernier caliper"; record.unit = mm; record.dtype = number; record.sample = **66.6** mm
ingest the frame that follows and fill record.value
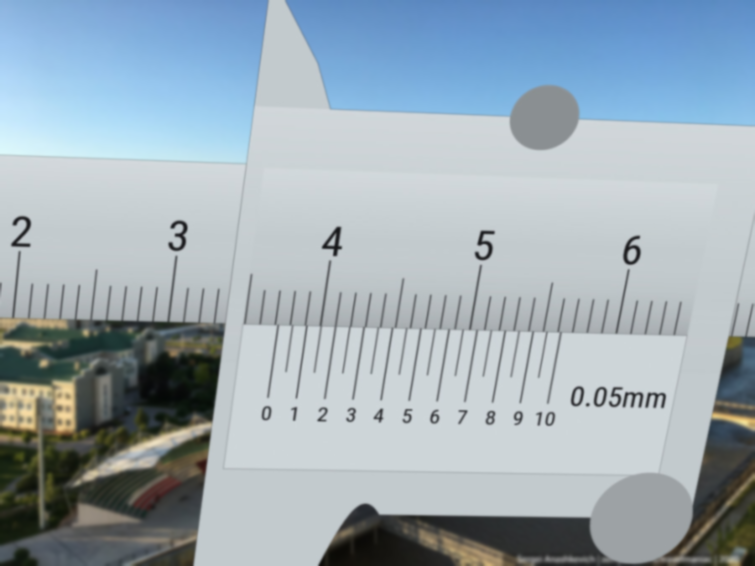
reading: **37.2** mm
